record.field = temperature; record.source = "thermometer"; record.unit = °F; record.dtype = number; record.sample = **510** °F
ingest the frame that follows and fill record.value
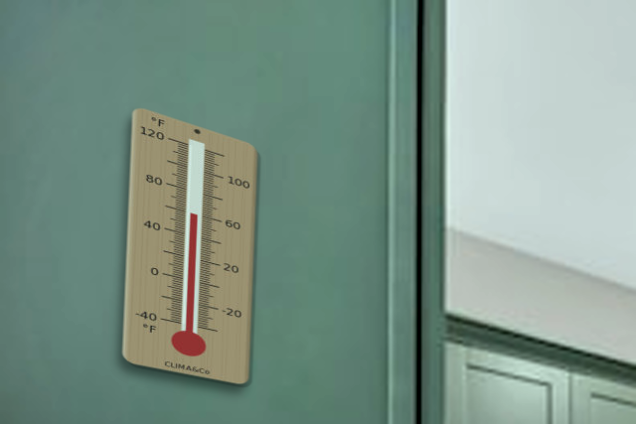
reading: **60** °F
